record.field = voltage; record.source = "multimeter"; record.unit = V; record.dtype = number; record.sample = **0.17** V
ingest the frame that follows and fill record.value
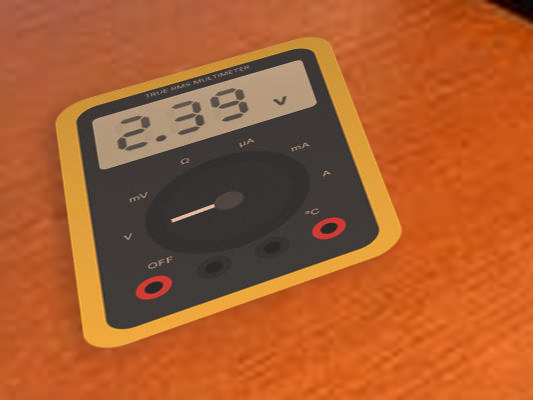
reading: **2.39** V
